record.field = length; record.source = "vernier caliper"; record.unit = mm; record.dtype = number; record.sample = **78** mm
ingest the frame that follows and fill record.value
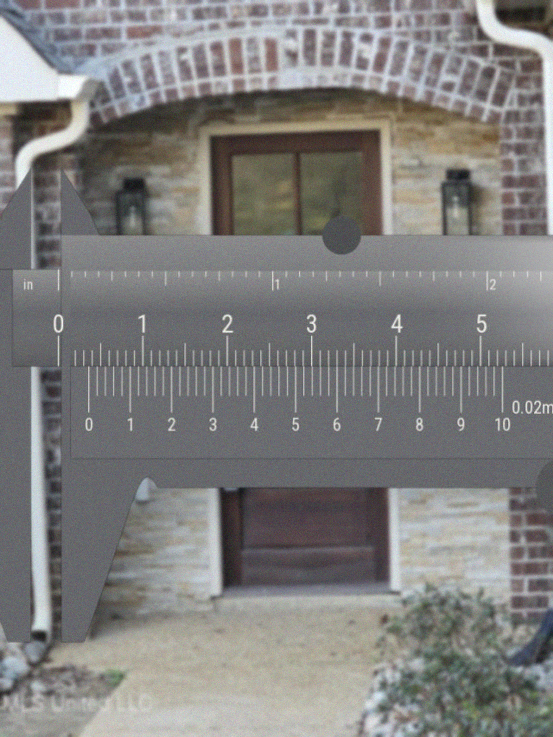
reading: **3.6** mm
